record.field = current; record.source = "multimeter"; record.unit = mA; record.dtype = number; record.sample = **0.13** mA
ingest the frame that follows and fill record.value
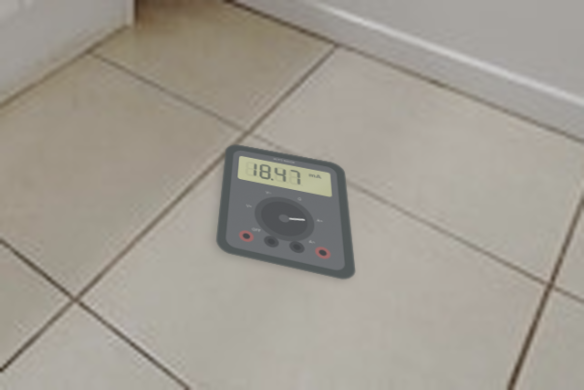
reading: **18.47** mA
